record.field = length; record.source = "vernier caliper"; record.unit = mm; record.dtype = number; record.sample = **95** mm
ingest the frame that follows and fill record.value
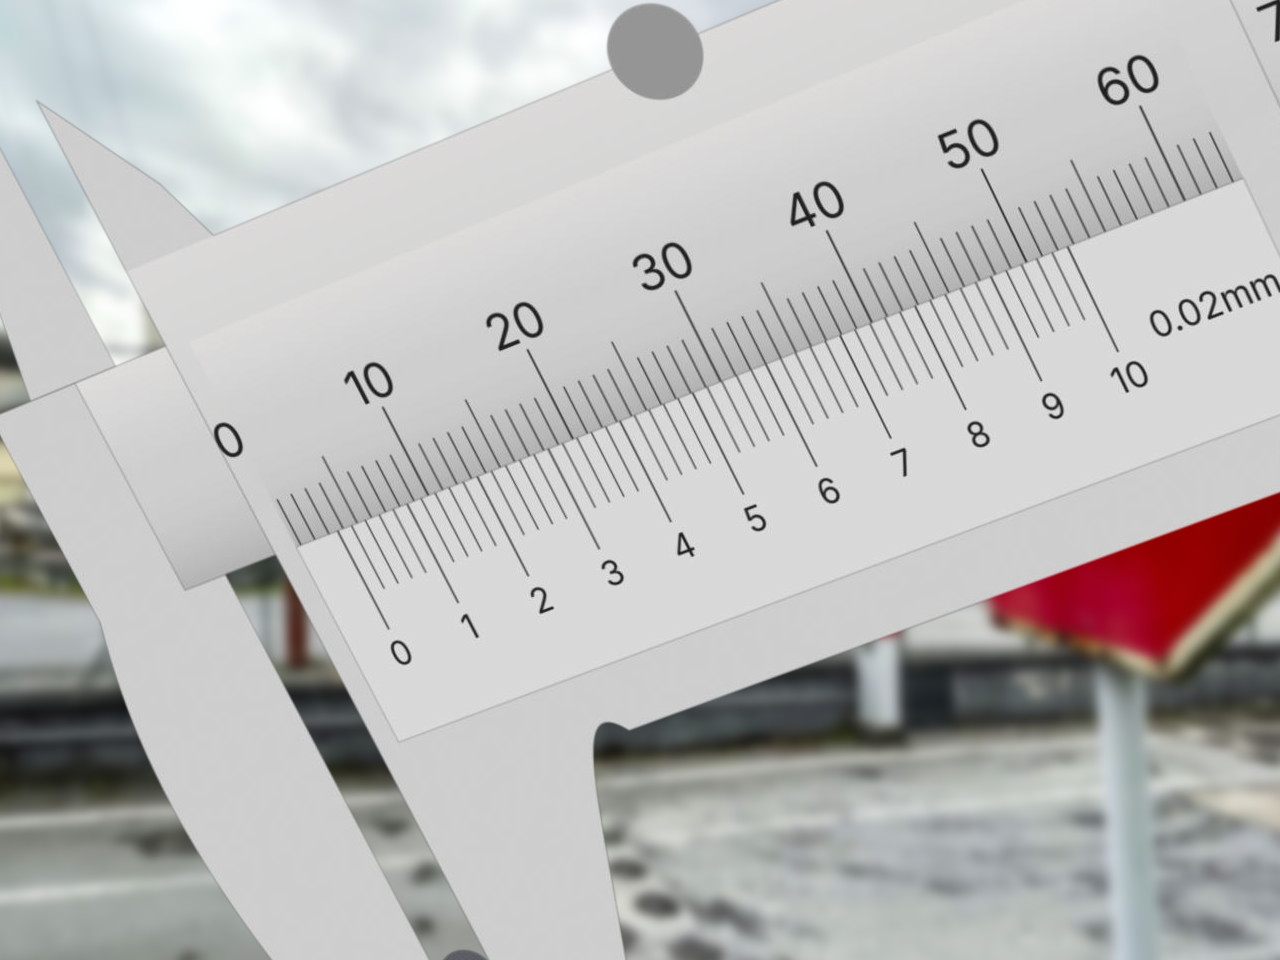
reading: **3.6** mm
